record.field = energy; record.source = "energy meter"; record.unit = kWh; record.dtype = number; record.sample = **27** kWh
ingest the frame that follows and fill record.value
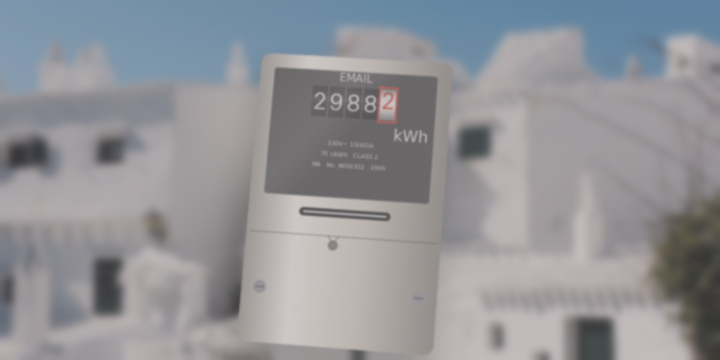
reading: **2988.2** kWh
